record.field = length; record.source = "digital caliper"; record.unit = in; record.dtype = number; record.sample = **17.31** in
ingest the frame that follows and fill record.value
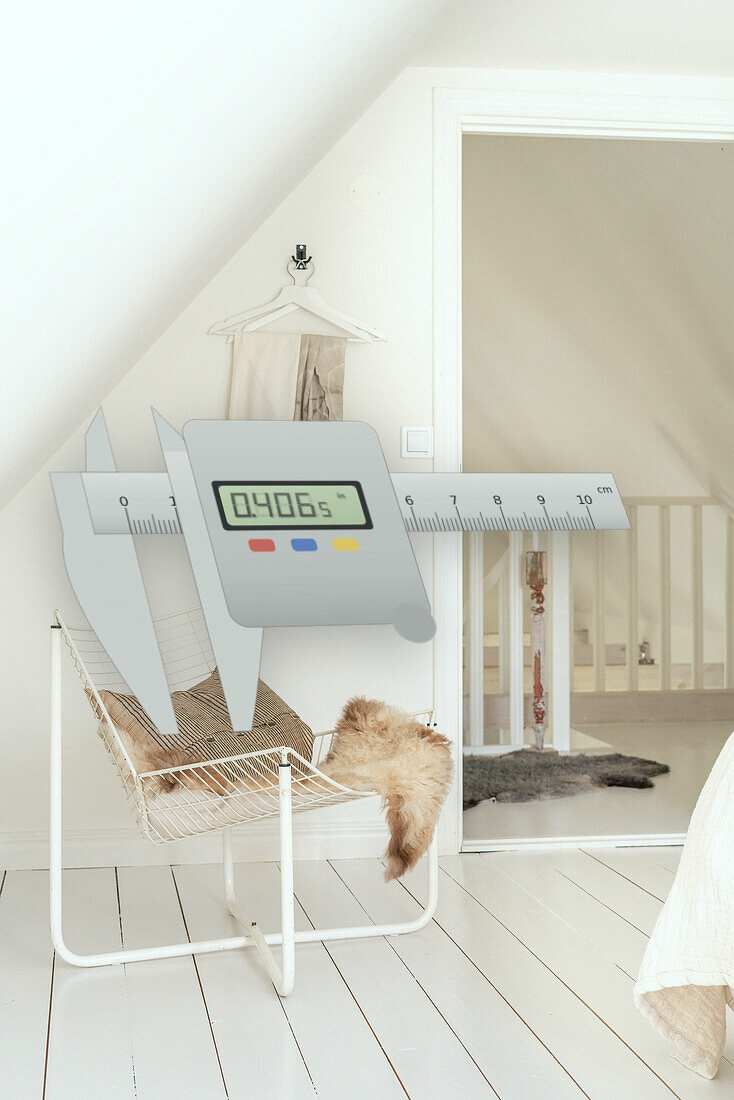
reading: **0.4065** in
